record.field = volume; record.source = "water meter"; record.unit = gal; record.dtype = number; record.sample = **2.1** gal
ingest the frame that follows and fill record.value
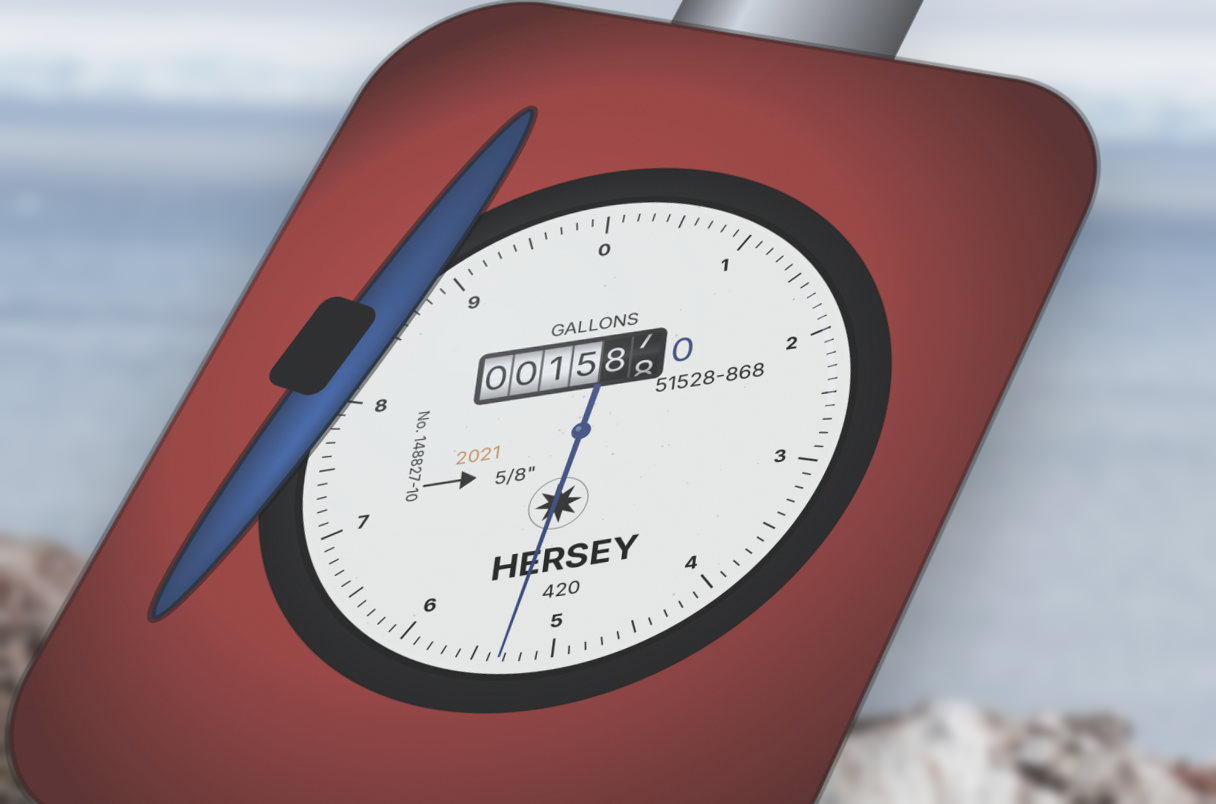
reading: **15875.3** gal
